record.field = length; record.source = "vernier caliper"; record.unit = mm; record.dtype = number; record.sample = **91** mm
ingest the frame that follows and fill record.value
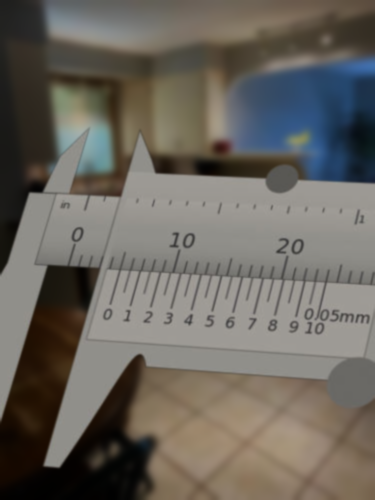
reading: **5.0** mm
